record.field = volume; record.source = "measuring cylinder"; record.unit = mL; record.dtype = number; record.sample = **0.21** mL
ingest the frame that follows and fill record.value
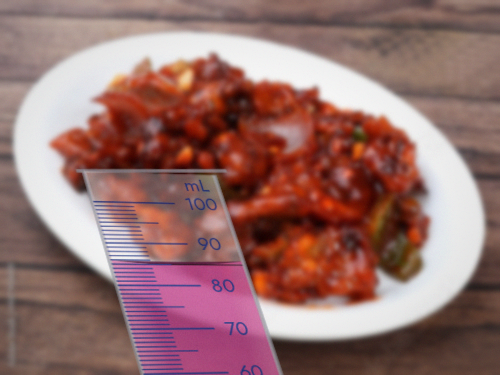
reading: **85** mL
